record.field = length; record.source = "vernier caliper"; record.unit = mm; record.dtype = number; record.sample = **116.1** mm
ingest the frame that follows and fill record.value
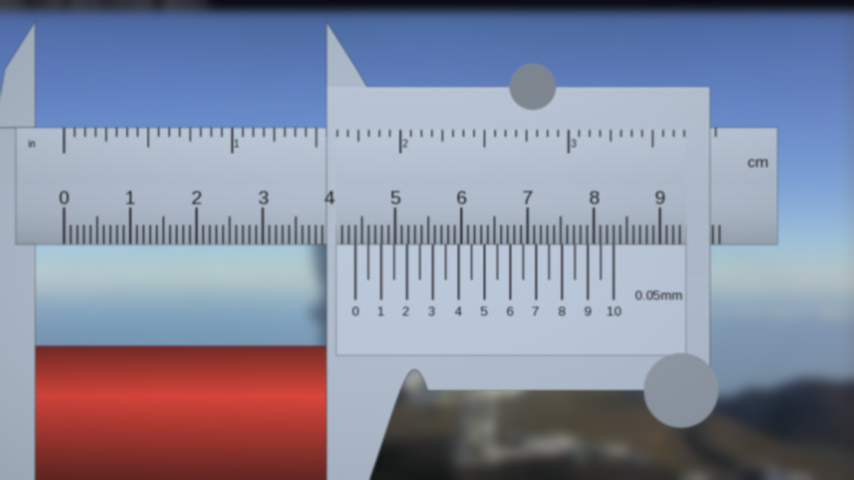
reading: **44.0** mm
